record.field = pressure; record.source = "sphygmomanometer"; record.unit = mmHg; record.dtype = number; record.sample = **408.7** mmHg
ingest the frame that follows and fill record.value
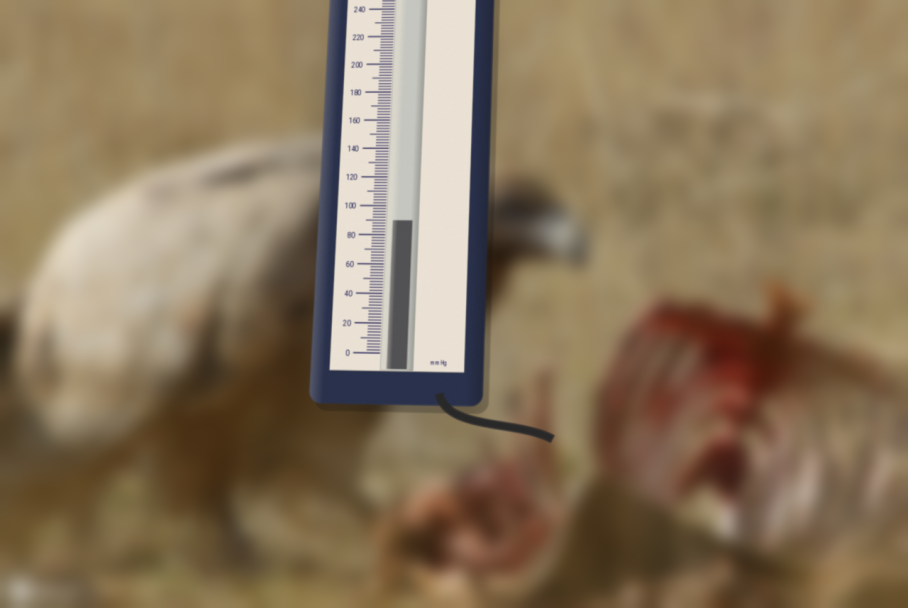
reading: **90** mmHg
